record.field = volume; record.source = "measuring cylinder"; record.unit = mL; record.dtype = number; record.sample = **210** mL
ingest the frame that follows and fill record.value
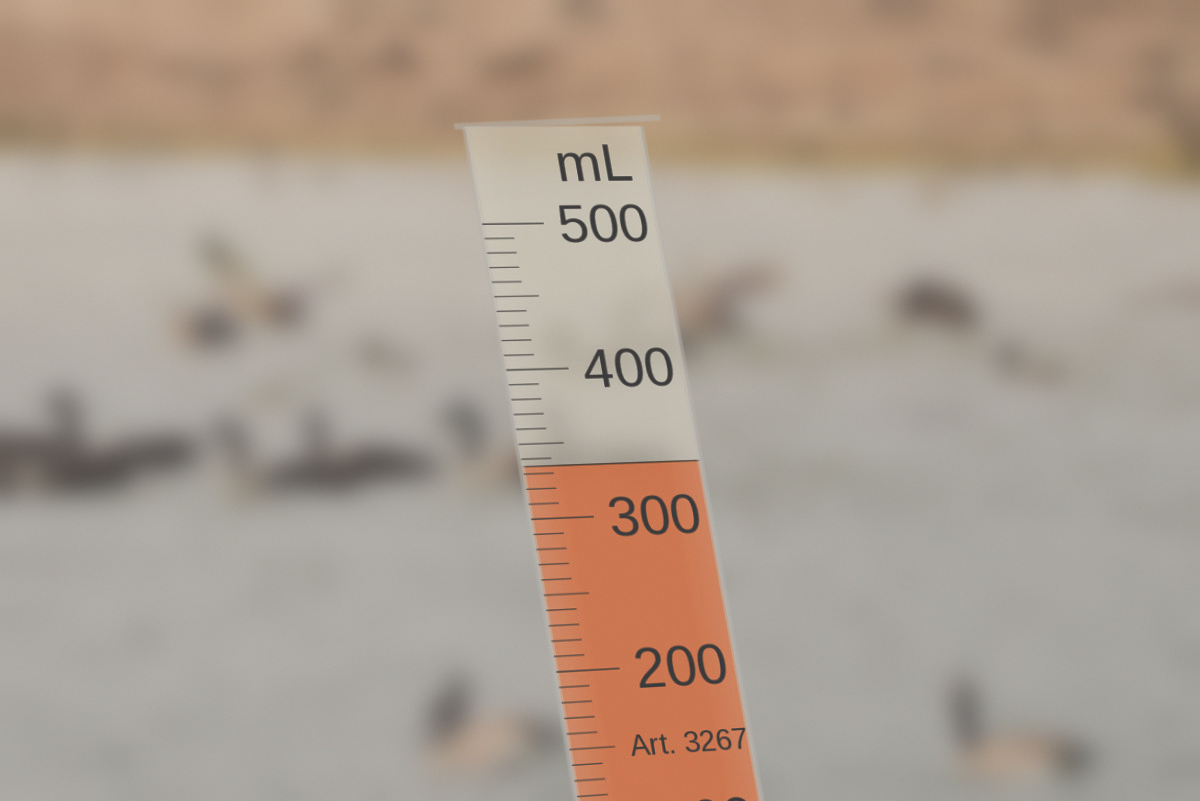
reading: **335** mL
